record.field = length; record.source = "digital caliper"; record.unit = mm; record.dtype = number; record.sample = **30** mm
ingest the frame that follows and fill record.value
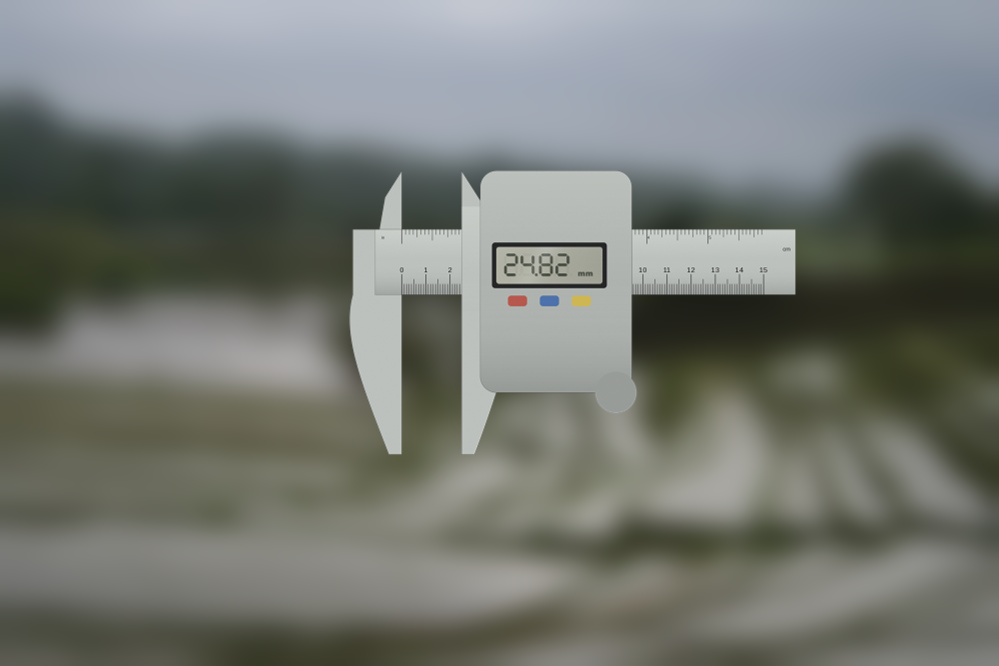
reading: **24.82** mm
